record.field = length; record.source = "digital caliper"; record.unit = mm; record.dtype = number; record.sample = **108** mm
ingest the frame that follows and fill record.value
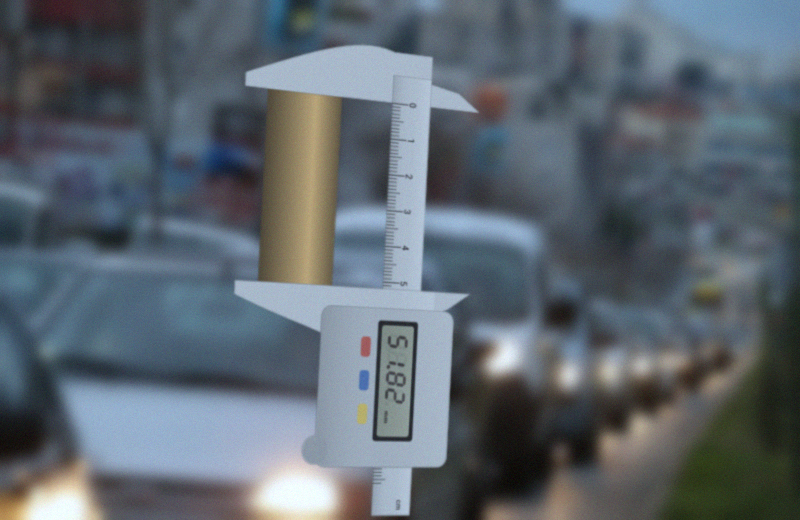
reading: **51.82** mm
